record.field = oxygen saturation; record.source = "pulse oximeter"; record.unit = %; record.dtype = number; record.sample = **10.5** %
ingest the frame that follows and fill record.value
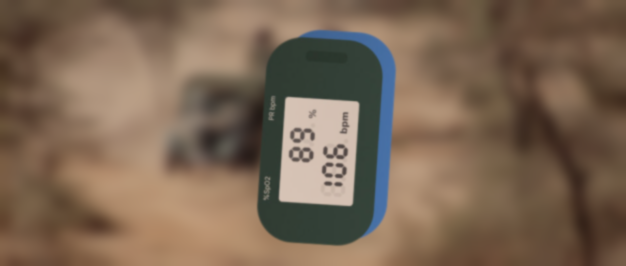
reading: **89** %
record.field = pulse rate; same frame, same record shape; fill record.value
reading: **106** bpm
